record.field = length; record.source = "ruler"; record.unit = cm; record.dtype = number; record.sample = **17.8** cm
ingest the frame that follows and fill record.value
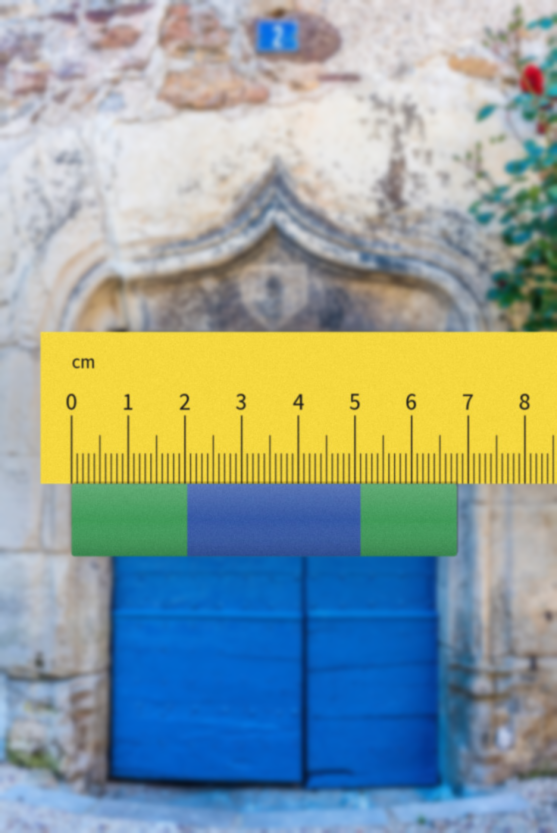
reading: **6.8** cm
